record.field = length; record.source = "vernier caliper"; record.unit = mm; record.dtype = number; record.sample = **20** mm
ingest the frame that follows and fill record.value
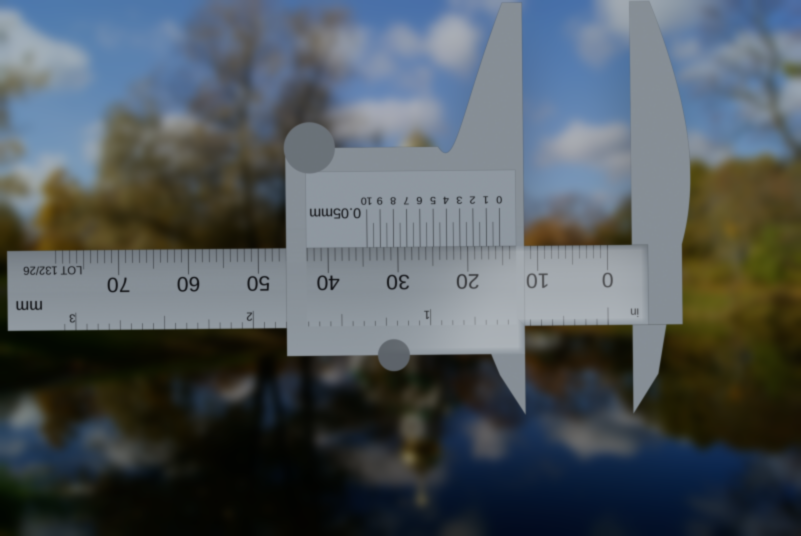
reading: **15.4** mm
